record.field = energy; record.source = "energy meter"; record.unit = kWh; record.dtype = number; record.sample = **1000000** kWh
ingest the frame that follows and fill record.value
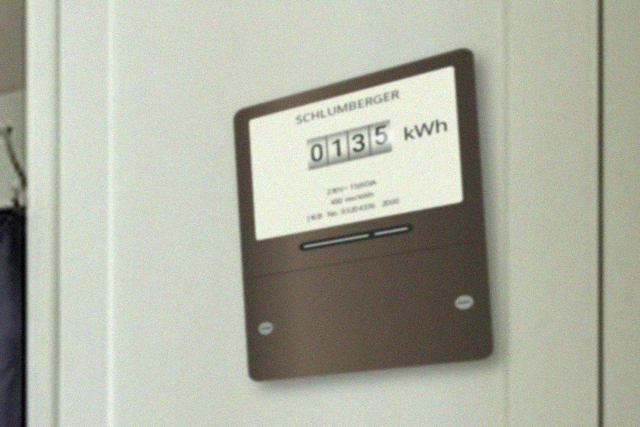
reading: **135** kWh
